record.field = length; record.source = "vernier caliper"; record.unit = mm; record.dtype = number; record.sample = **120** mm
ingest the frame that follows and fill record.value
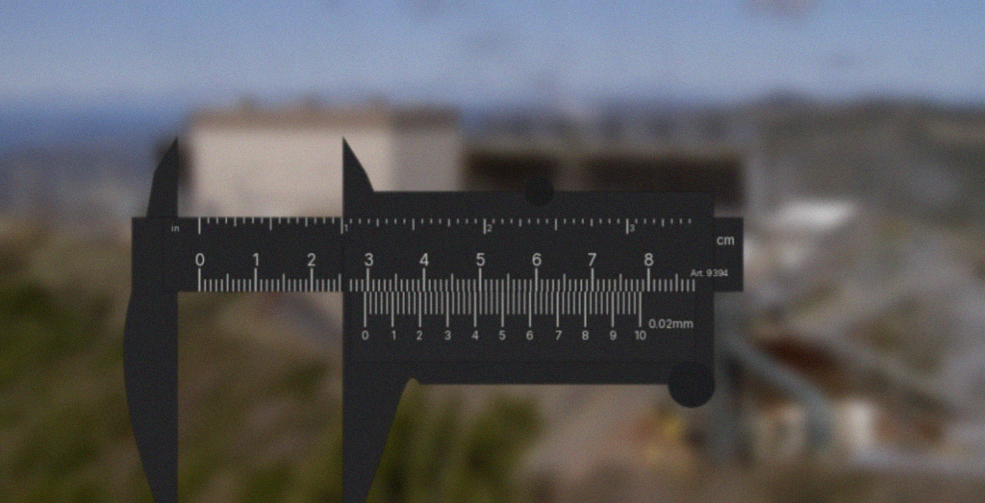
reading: **29.5** mm
